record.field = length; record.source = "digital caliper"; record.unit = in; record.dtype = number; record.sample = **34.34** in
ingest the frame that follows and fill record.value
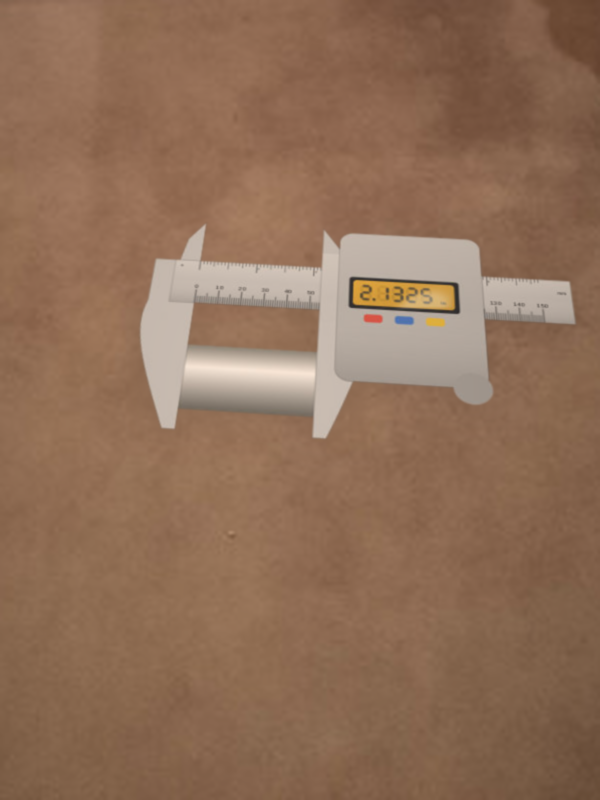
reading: **2.1325** in
